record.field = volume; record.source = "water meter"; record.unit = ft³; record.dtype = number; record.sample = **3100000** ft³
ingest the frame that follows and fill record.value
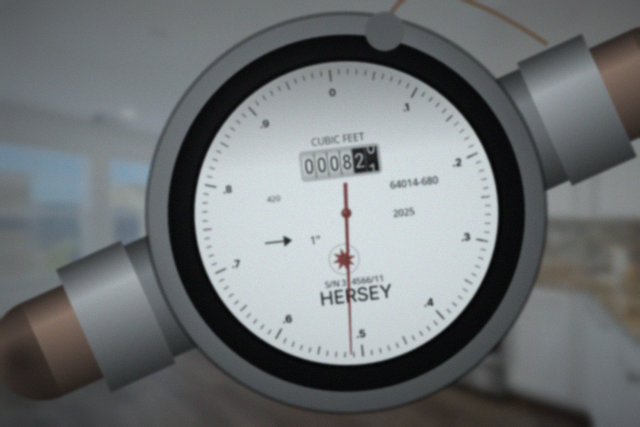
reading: **820.51** ft³
